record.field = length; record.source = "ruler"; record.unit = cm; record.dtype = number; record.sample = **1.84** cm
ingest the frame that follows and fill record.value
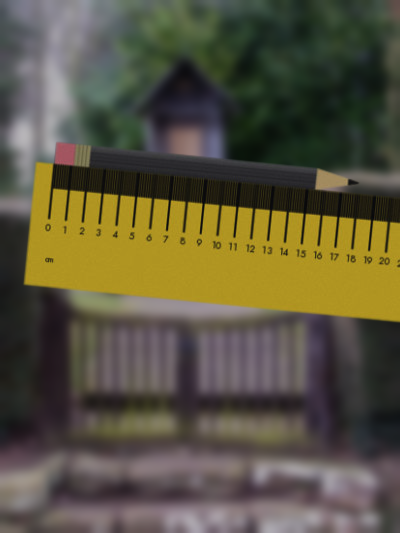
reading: **18** cm
